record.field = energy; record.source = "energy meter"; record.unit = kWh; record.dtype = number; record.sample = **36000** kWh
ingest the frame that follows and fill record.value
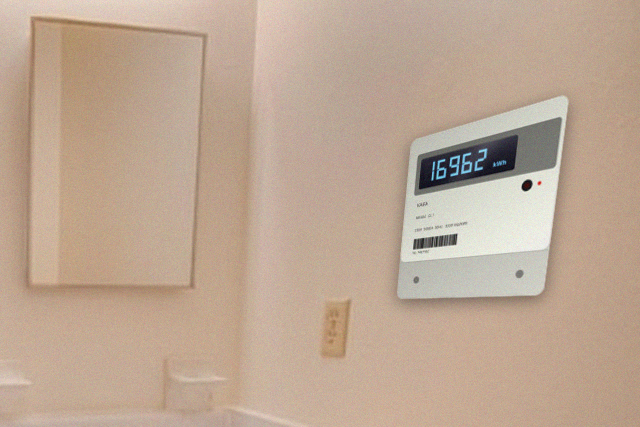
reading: **16962** kWh
